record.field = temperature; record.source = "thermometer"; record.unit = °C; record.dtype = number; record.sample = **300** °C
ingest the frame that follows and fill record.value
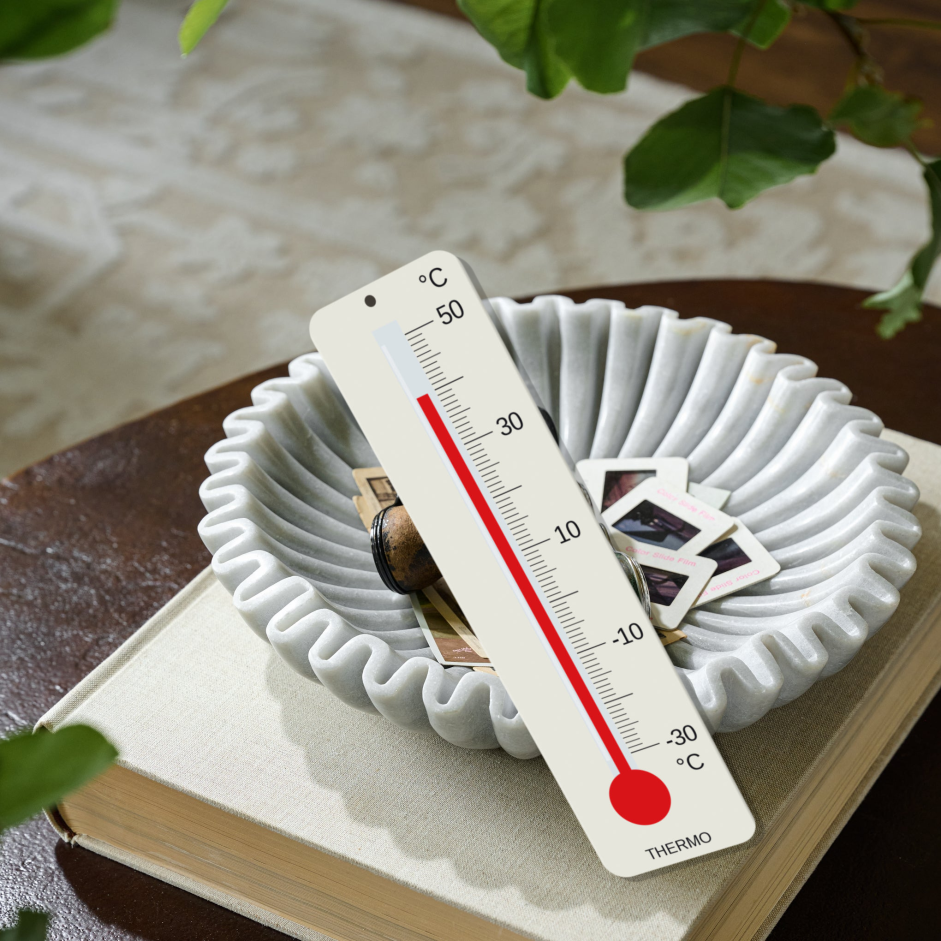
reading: **40** °C
